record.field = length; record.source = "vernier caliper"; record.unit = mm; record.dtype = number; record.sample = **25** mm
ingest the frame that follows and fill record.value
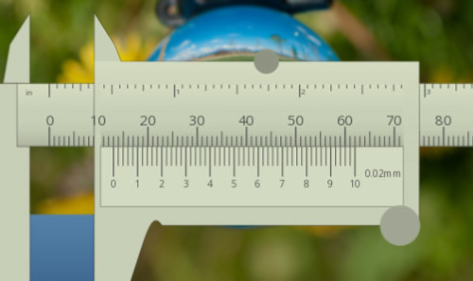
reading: **13.0** mm
